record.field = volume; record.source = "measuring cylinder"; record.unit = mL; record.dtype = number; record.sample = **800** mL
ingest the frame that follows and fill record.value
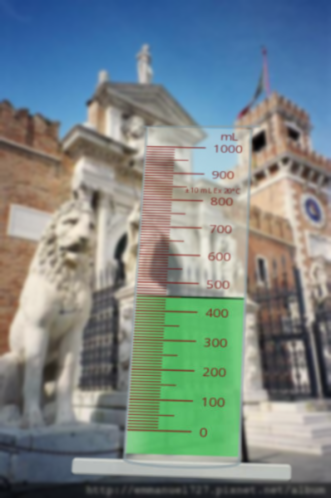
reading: **450** mL
